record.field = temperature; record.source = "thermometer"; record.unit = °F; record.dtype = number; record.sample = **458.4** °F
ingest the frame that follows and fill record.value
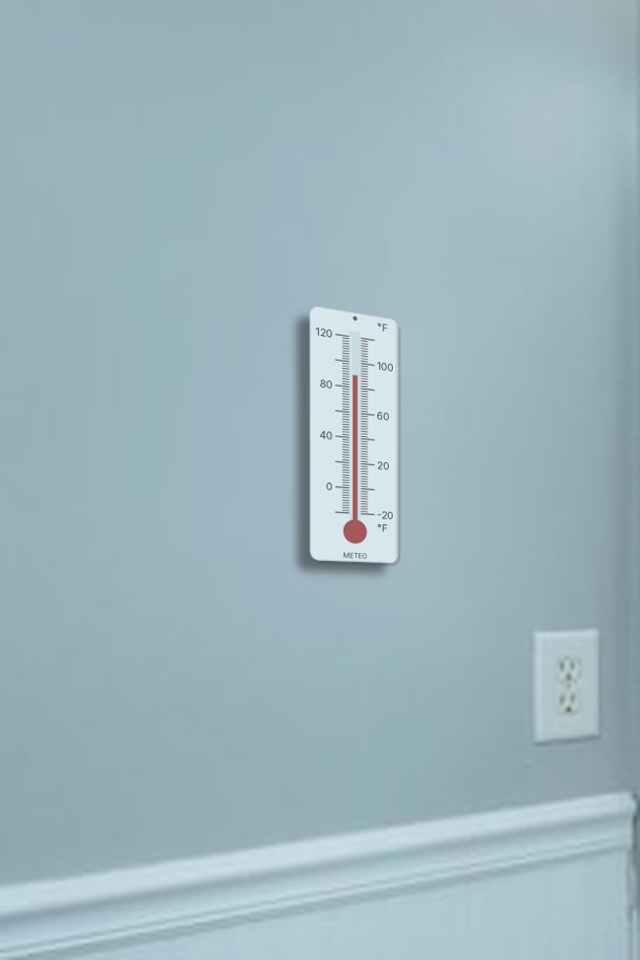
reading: **90** °F
